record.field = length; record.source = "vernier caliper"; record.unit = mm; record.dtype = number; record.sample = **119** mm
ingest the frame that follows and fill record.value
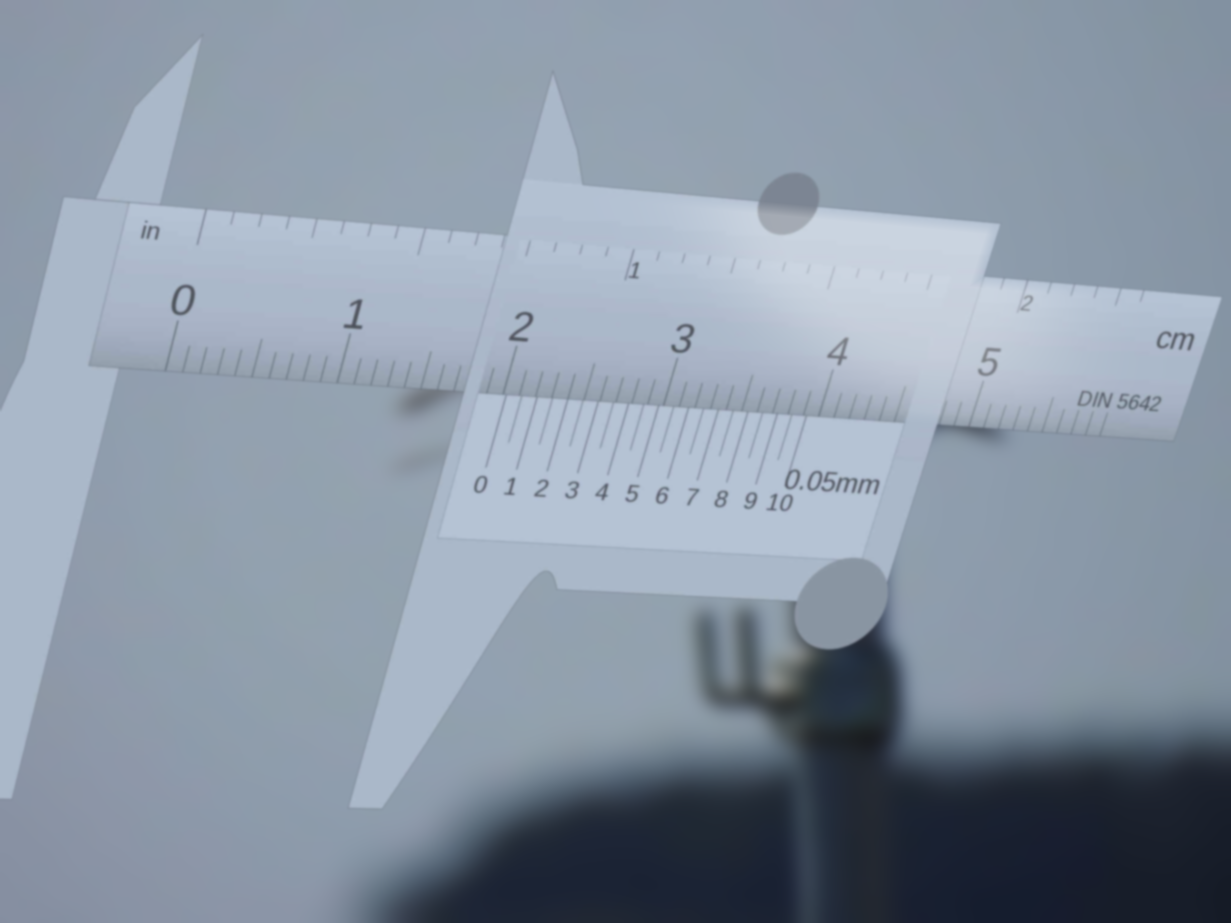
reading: **20.2** mm
